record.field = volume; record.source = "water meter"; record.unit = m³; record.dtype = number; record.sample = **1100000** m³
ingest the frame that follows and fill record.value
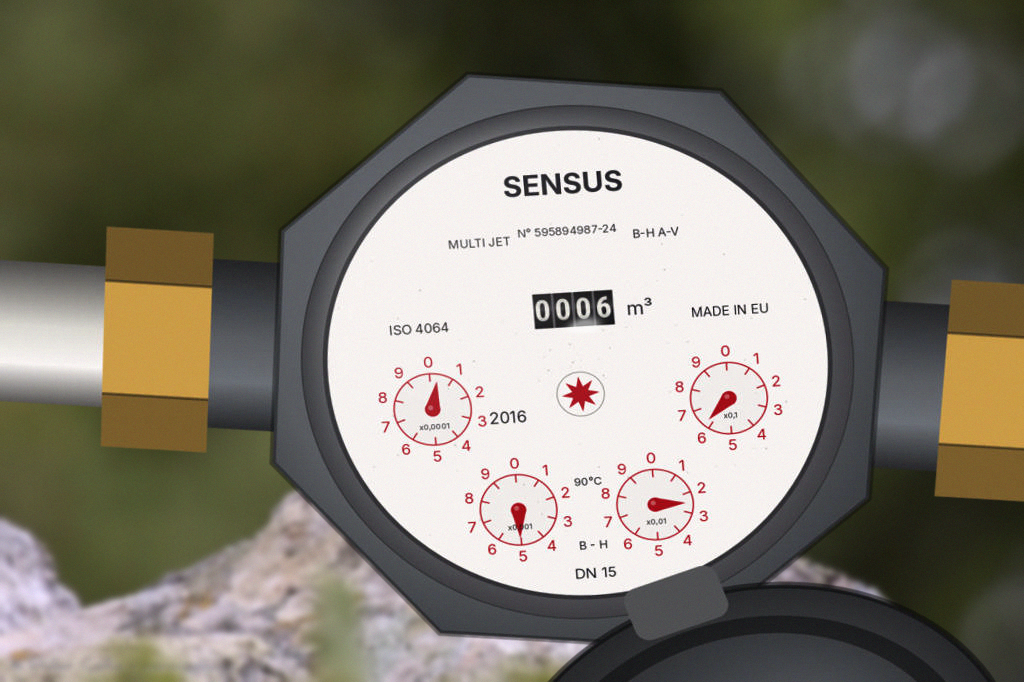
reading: **6.6250** m³
